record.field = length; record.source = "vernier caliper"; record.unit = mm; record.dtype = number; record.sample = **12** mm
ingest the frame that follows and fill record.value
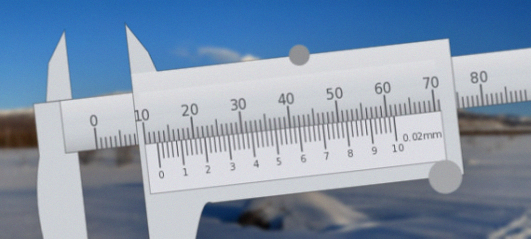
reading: **12.5** mm
